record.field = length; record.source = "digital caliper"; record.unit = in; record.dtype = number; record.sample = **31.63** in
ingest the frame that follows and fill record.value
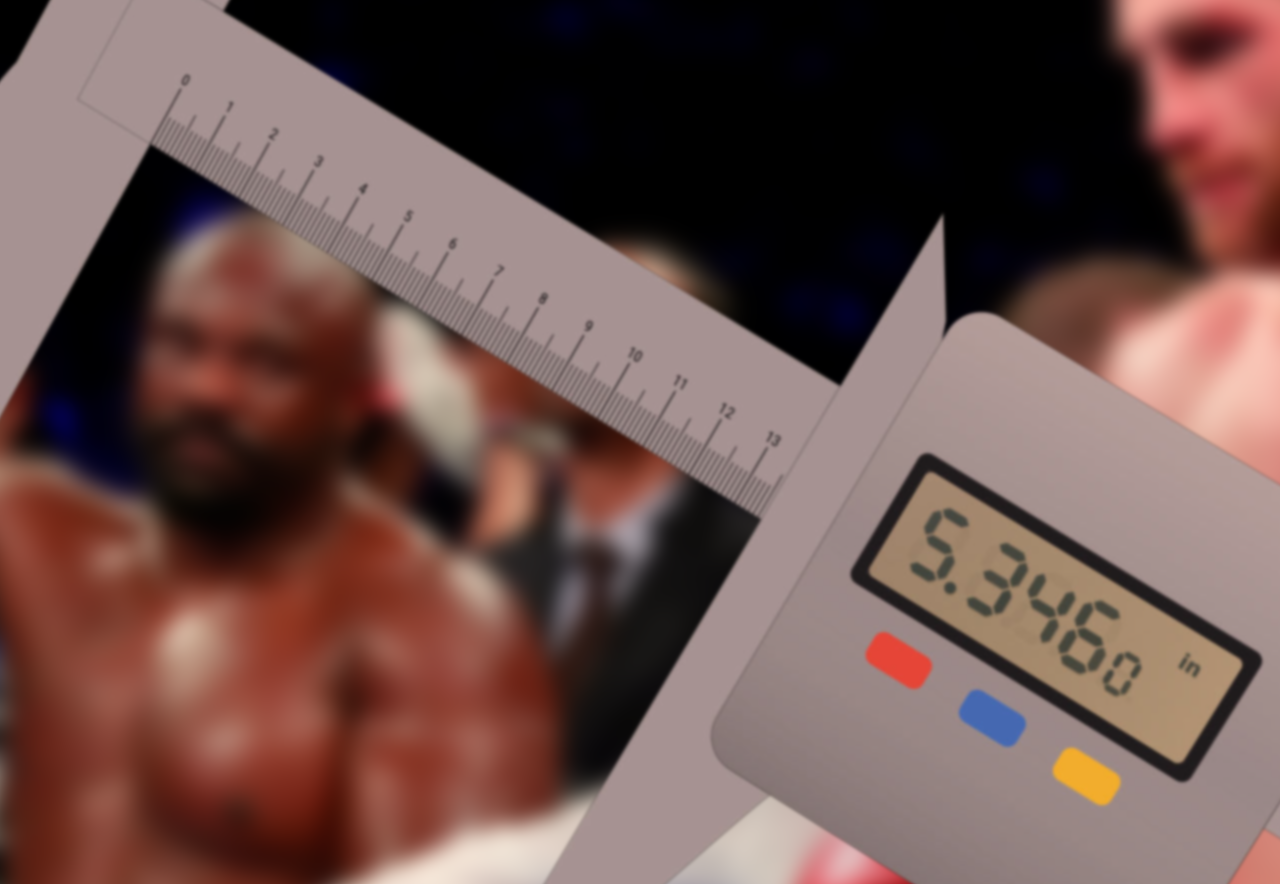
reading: **5.3460** in
